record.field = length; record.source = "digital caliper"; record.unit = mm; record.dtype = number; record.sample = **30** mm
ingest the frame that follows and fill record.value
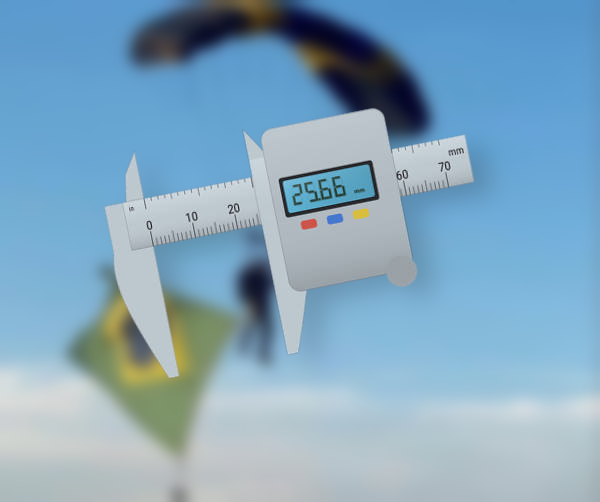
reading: **25.66** mm
